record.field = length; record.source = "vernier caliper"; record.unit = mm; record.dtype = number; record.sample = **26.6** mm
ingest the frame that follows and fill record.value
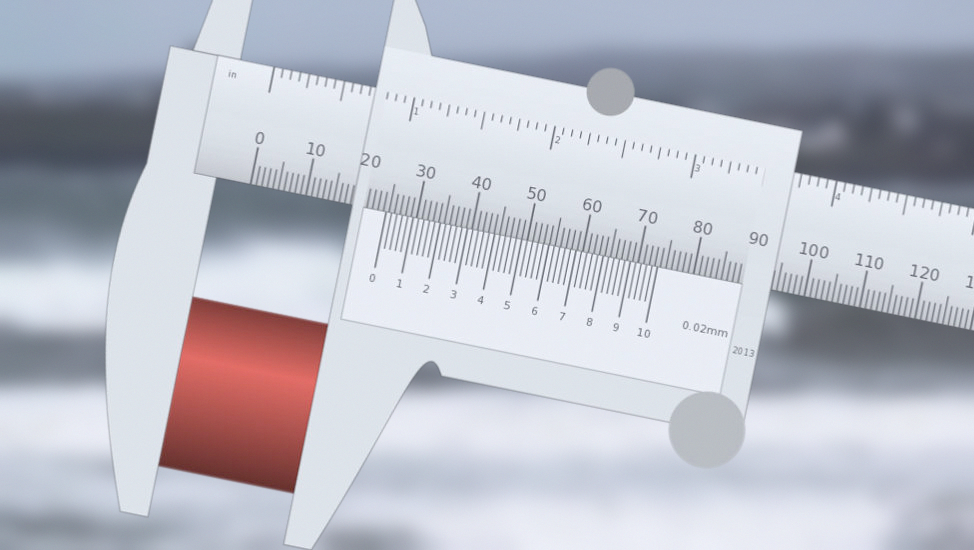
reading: **24.5** mm
